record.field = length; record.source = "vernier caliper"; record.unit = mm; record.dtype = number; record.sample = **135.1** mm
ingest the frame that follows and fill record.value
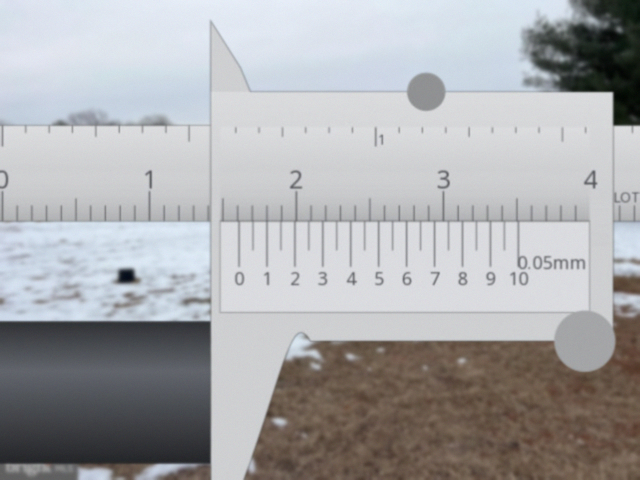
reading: **16.1** mm
